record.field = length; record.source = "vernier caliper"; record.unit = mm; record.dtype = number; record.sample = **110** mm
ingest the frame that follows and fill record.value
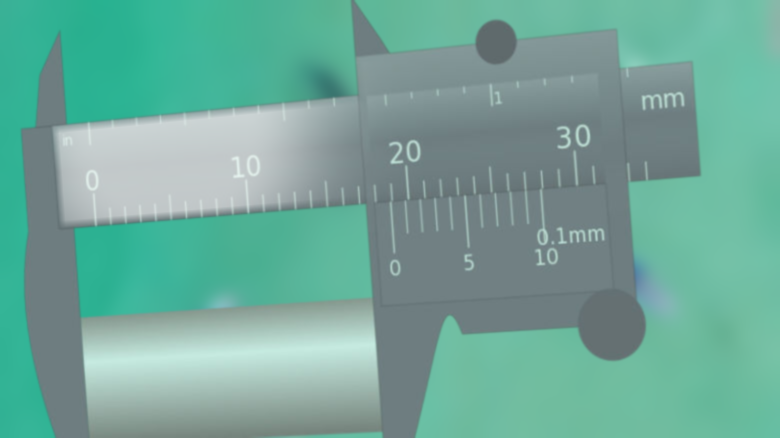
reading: **18.9** mm
